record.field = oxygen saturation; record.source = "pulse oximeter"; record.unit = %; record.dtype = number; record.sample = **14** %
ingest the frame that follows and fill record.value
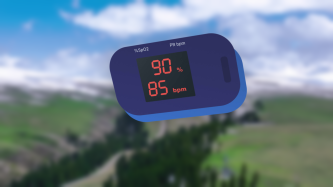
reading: **90** %
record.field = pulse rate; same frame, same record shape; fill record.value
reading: **85** bpm
